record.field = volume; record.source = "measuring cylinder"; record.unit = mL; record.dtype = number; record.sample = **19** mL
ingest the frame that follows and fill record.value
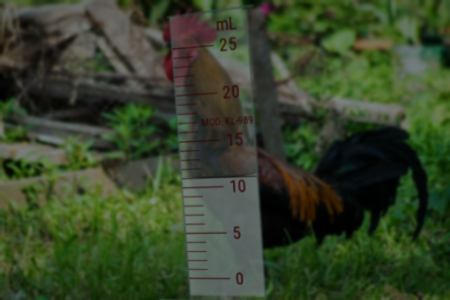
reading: **11** mL
